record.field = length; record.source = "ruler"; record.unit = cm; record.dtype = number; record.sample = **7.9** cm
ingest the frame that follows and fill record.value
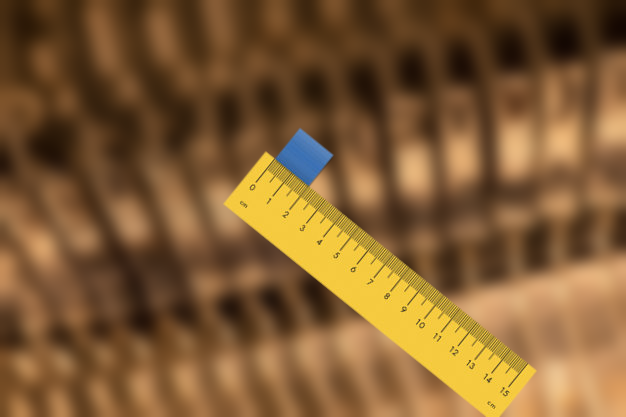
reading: **2** cm
